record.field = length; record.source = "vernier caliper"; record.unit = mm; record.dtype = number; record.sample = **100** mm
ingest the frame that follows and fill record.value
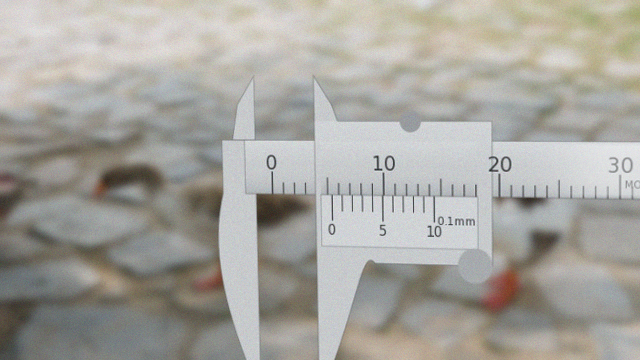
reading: **5.4** mm
